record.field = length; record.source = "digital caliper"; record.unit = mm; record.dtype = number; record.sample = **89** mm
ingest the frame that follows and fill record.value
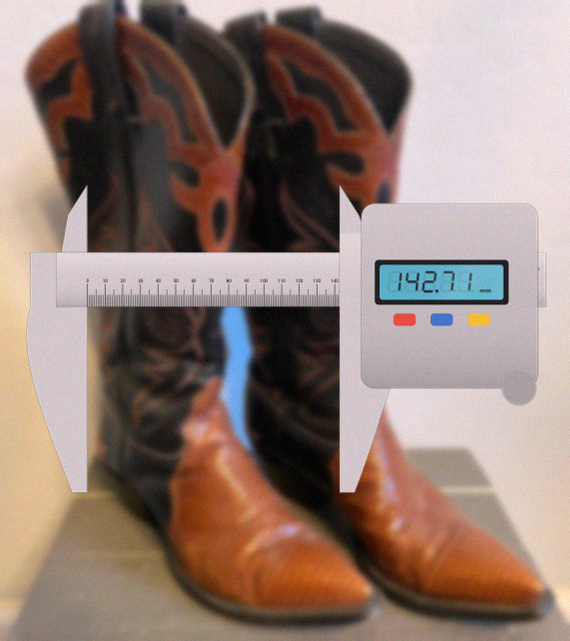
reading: **142.71** mm
